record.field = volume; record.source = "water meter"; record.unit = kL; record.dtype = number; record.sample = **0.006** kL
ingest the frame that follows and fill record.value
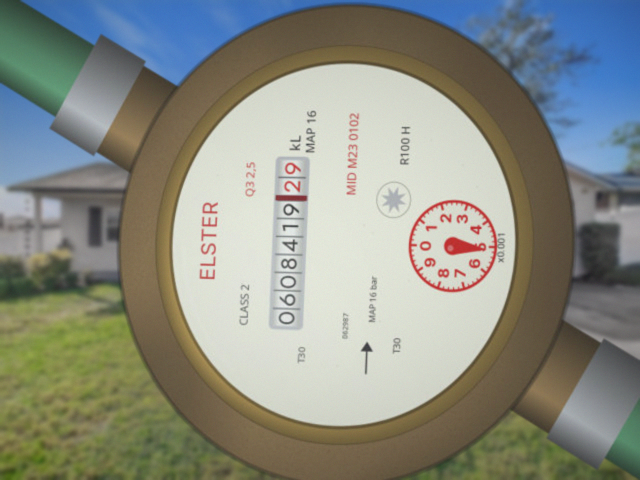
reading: **608419.295** kL
